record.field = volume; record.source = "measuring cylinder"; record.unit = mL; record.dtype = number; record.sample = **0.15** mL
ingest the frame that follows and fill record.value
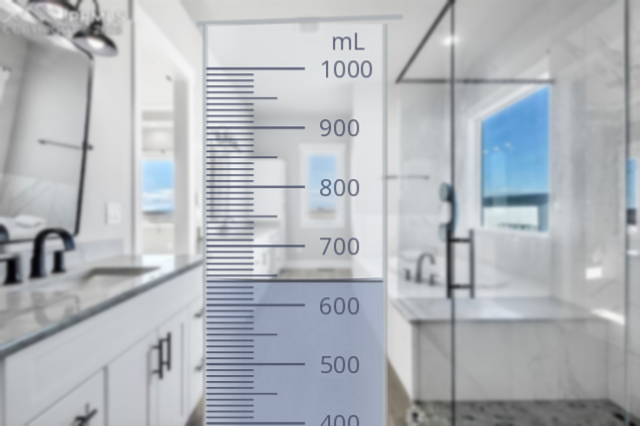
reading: **640** mL
